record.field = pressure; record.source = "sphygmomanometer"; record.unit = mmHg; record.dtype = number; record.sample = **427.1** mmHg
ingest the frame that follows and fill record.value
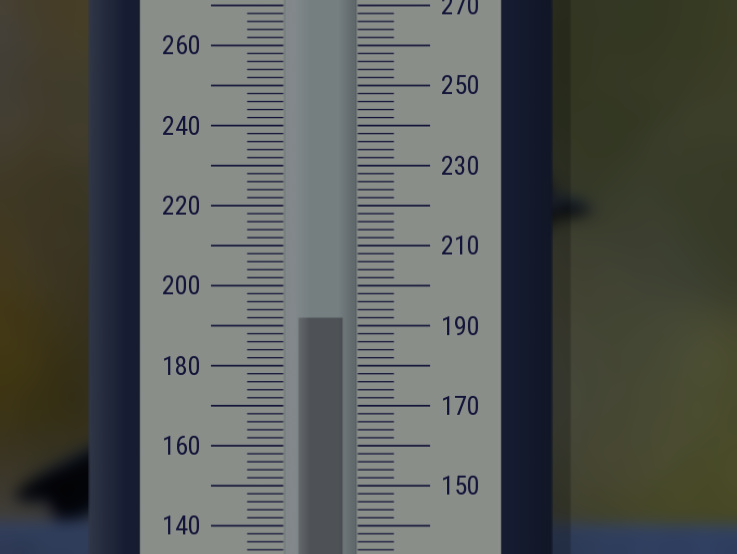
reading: **192** mmHg
